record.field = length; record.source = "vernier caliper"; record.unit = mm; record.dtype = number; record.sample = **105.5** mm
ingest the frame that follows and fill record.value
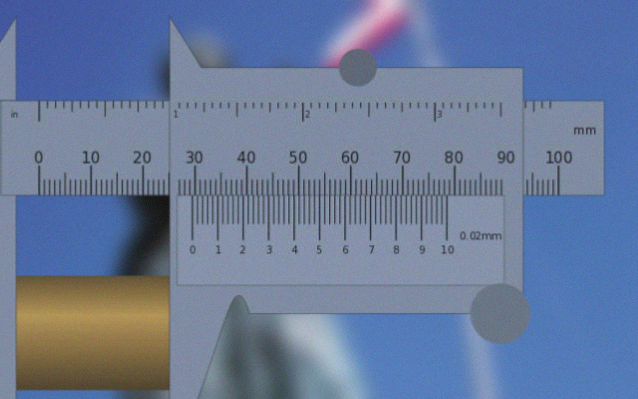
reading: **29.5** mm
